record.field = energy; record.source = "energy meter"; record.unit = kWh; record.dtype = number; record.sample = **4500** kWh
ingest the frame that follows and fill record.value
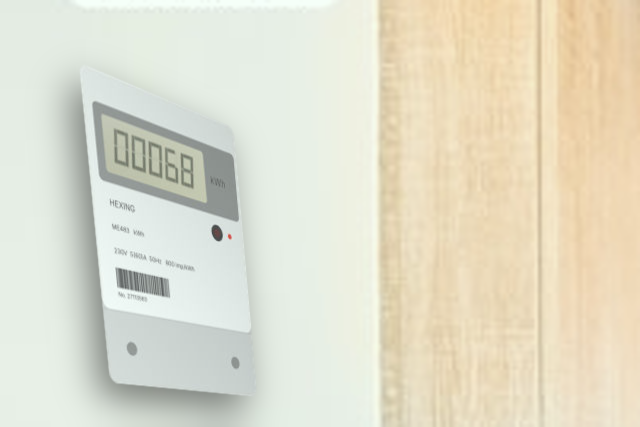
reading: **68** kWh
